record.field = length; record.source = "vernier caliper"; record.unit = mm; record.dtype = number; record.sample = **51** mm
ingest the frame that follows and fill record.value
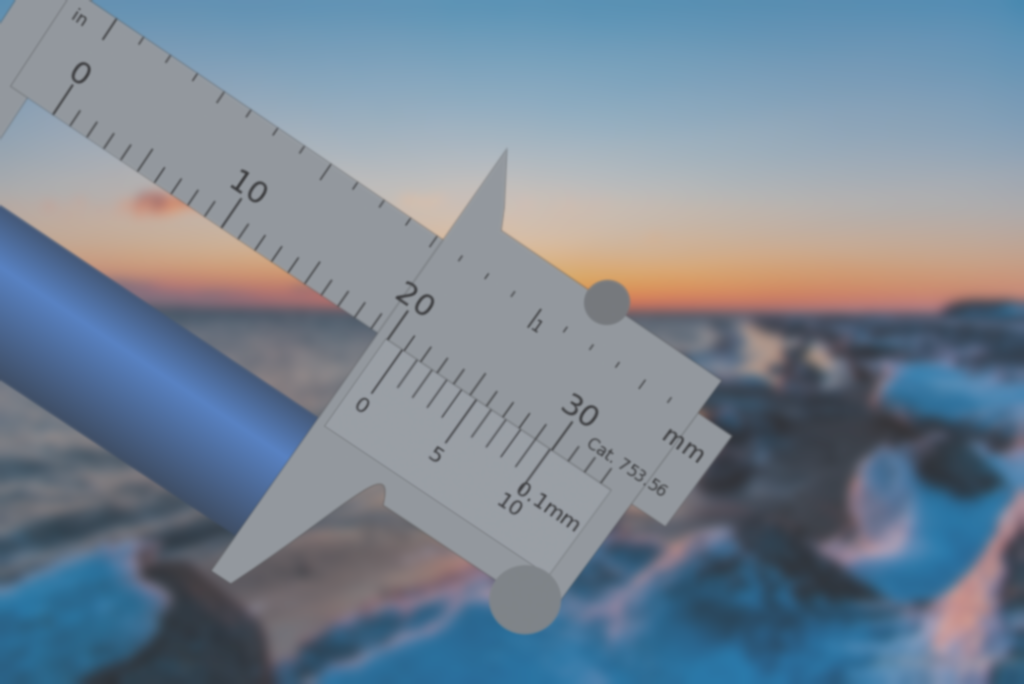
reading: **20.9** mm
